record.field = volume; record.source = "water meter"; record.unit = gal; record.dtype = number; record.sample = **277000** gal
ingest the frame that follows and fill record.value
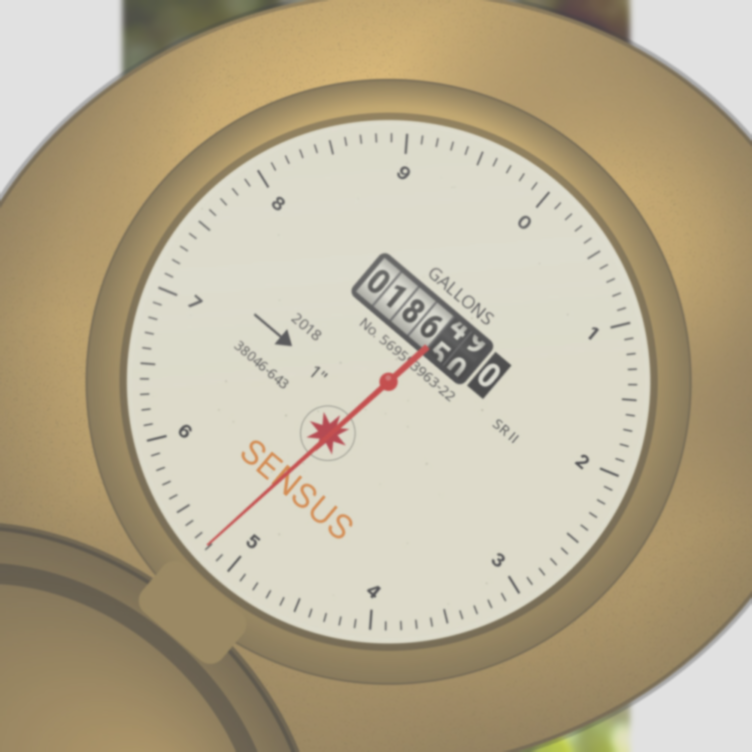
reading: **186495.2** gal
